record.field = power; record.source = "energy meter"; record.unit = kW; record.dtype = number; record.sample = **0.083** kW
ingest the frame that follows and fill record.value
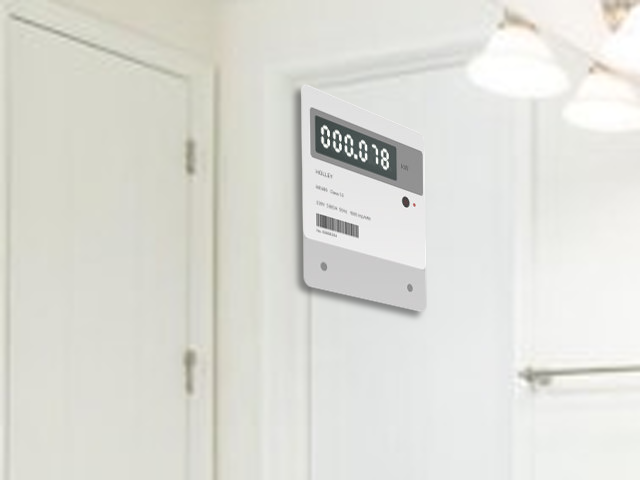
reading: **0.078** kW
